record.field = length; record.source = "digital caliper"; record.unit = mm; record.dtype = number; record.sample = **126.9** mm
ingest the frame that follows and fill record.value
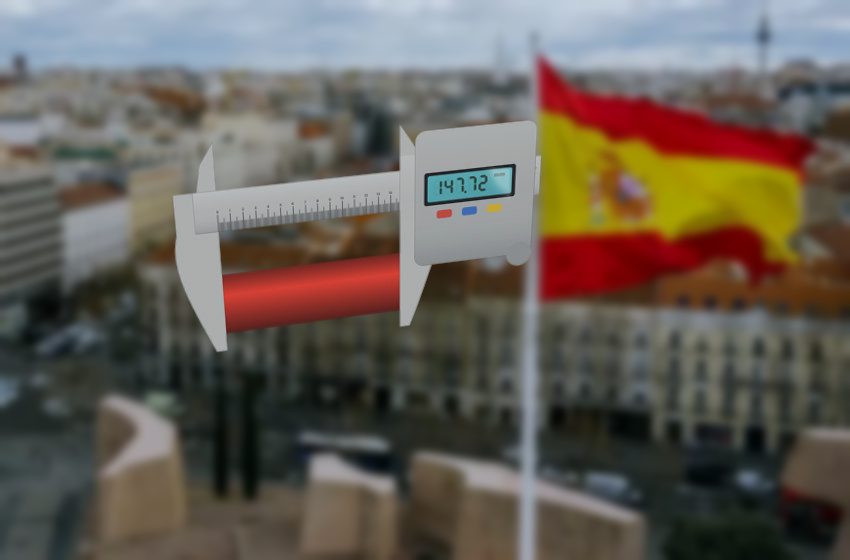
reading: **147.72** mm
